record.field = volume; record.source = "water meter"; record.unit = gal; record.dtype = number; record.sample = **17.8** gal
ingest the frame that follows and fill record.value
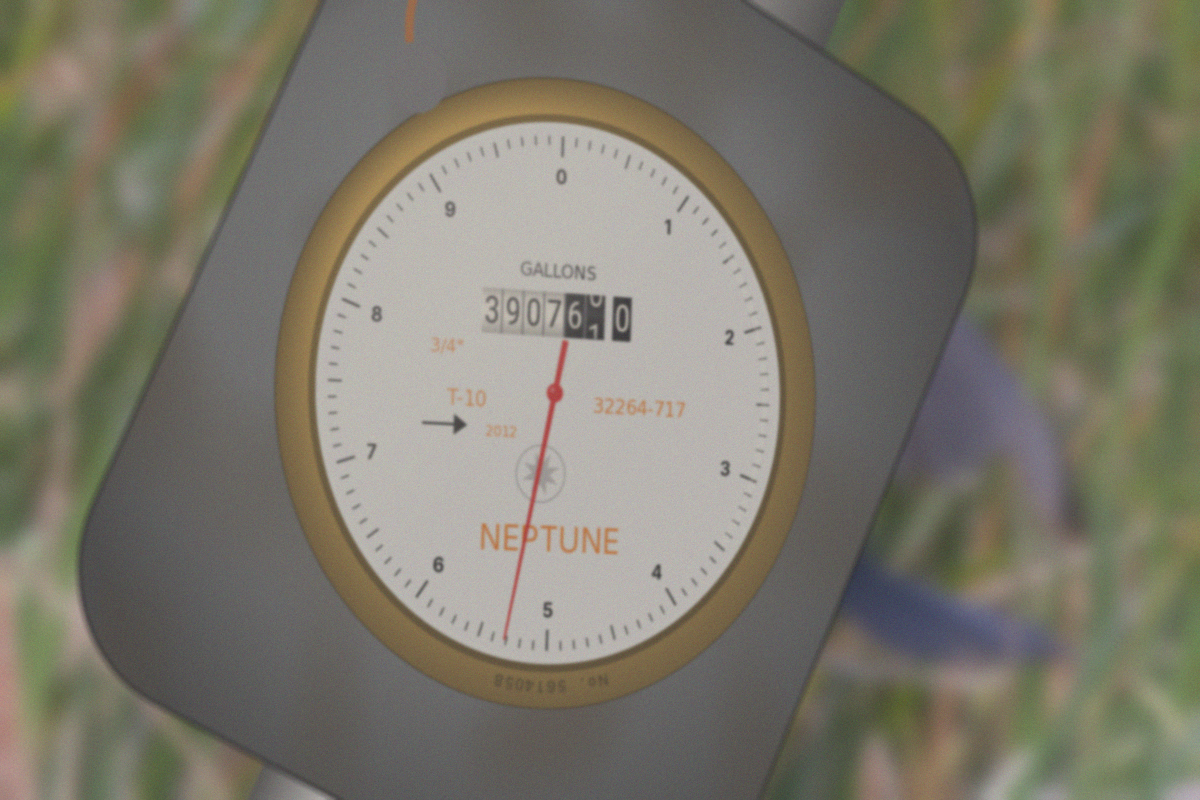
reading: **3907605.3** gal
